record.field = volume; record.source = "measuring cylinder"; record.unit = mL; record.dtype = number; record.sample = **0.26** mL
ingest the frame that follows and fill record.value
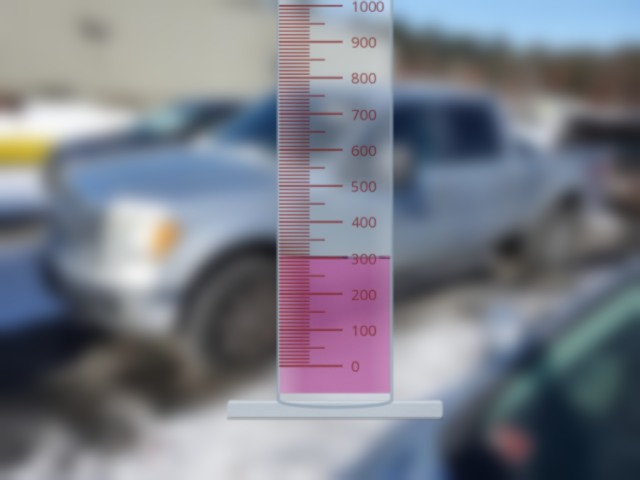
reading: **300** mL
